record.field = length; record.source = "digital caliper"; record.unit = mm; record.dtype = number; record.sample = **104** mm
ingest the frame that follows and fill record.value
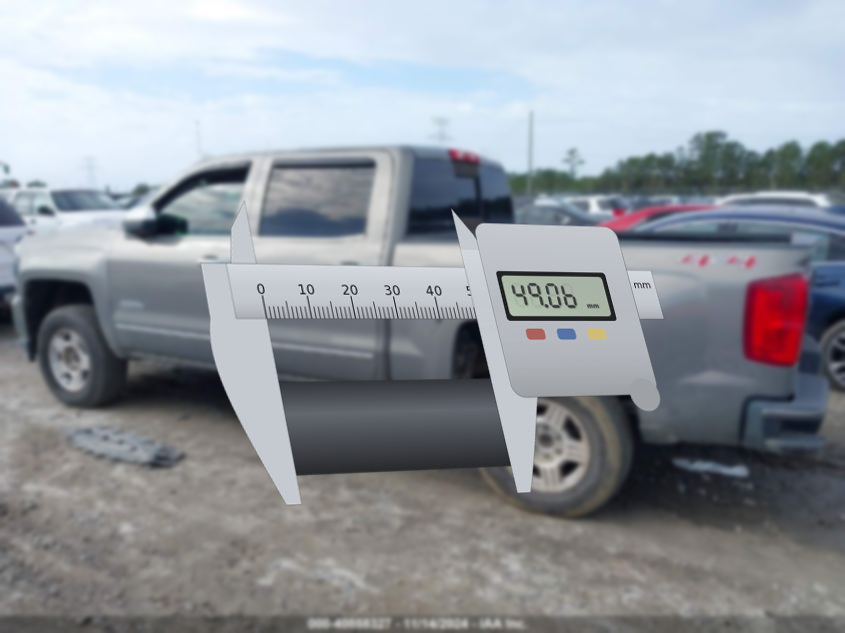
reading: **49.06** mm
